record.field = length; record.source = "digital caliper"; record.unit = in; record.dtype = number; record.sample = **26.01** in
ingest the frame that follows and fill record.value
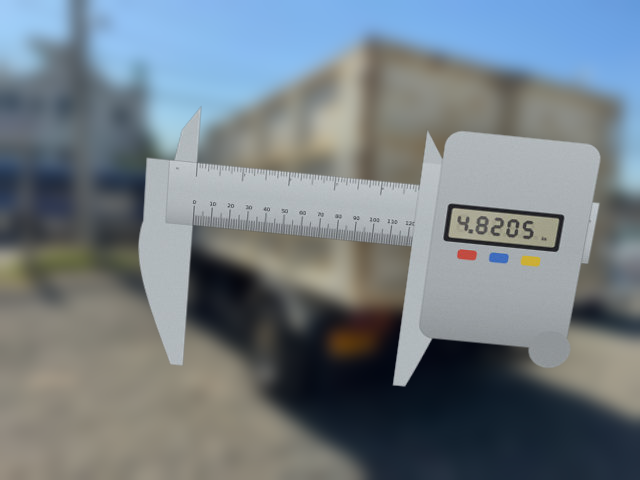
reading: **4.8205** in
